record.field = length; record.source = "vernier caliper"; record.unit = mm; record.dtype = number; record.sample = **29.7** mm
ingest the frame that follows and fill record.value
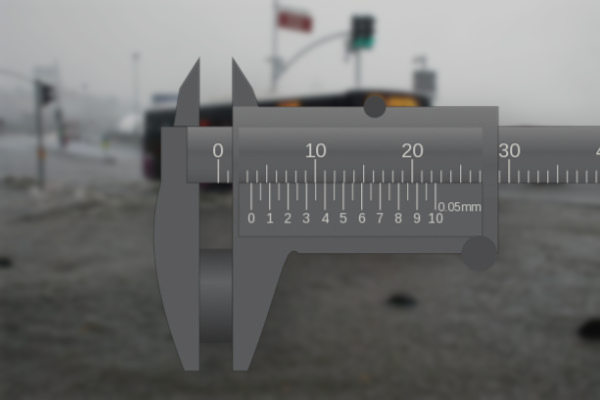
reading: **3.4** mm
